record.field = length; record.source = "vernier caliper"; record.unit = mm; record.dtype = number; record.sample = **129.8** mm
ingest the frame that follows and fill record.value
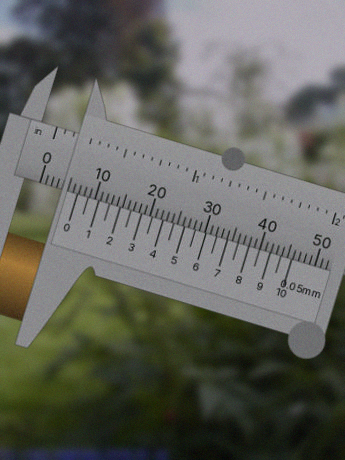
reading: **6.8** mm
